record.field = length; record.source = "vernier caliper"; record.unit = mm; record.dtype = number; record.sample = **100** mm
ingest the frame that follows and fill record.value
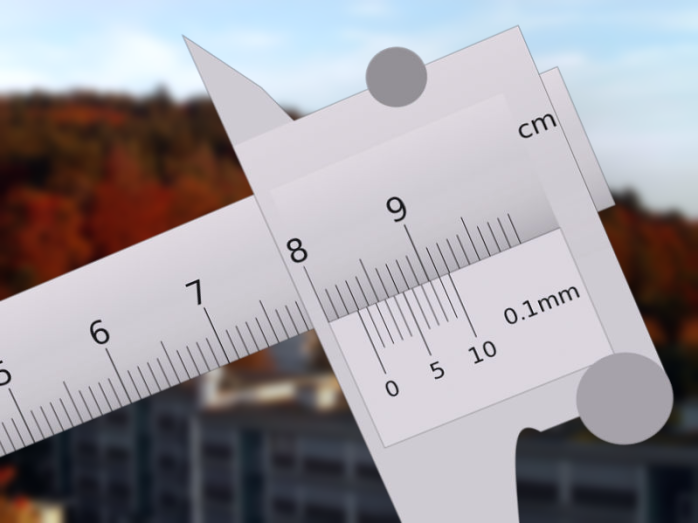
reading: **82.9** mm
